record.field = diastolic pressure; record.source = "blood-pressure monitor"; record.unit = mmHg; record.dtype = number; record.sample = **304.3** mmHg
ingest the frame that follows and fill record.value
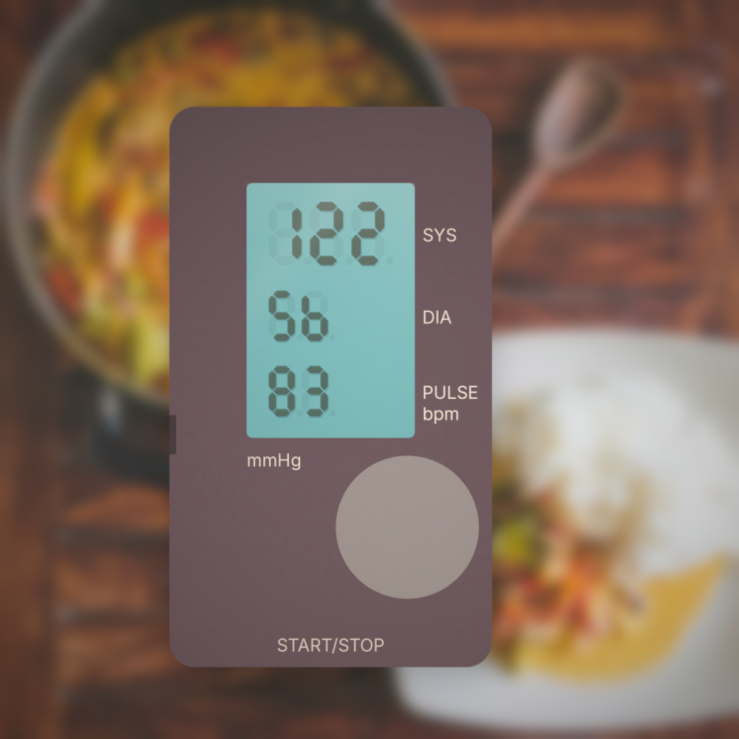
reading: **56** mmHg
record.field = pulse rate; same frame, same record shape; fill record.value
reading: **83** bpm
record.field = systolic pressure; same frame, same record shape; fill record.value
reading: **122** mmHg
